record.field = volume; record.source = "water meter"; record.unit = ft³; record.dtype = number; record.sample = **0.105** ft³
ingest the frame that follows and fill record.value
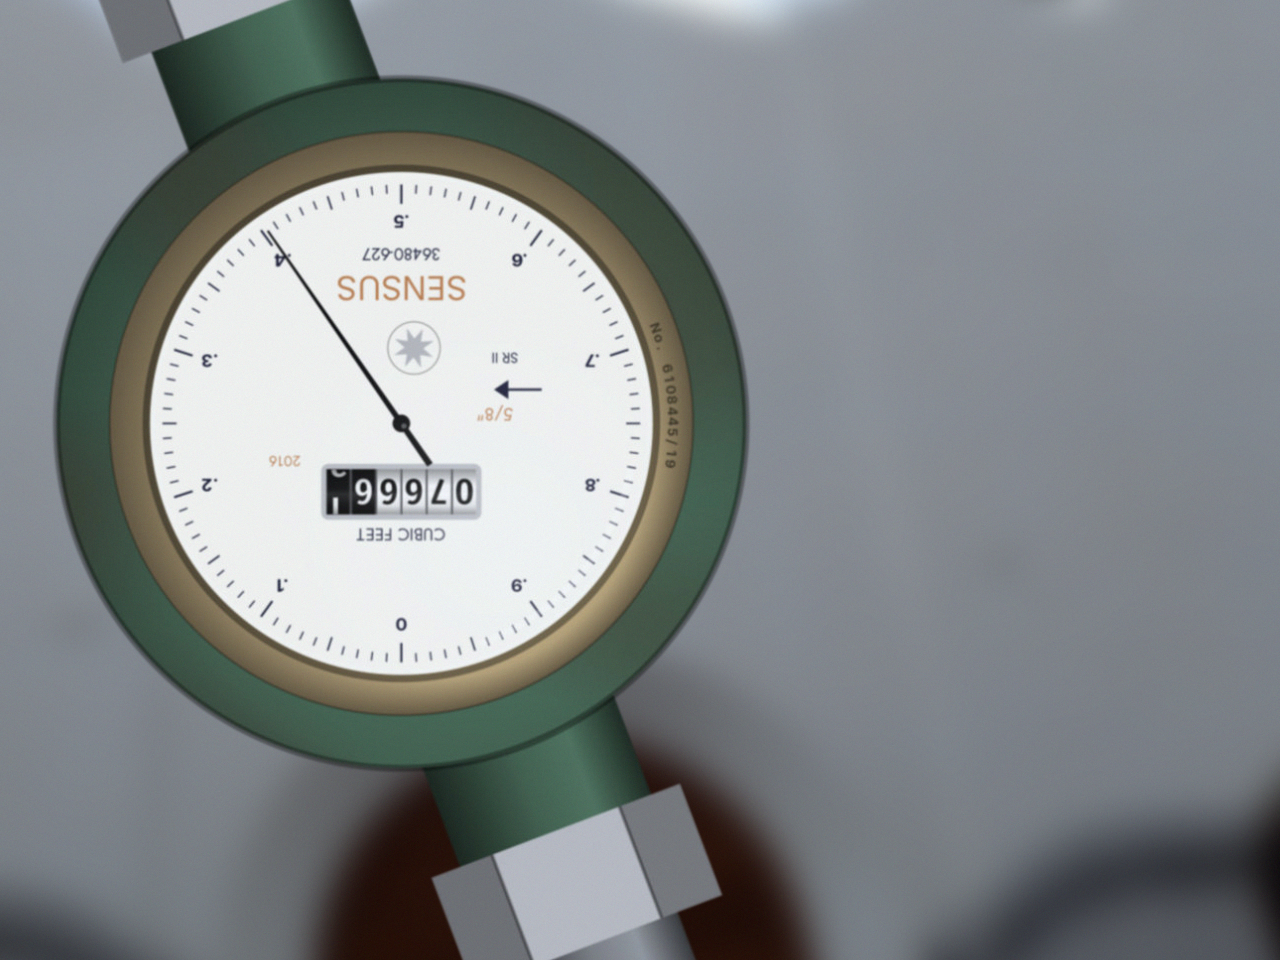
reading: **76661.40** ft³
